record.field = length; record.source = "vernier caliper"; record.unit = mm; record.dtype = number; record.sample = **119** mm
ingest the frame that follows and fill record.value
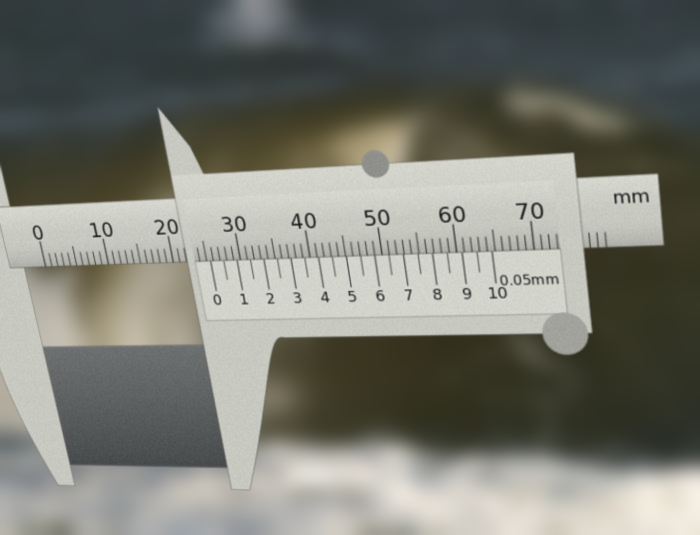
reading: **25.6** mm
